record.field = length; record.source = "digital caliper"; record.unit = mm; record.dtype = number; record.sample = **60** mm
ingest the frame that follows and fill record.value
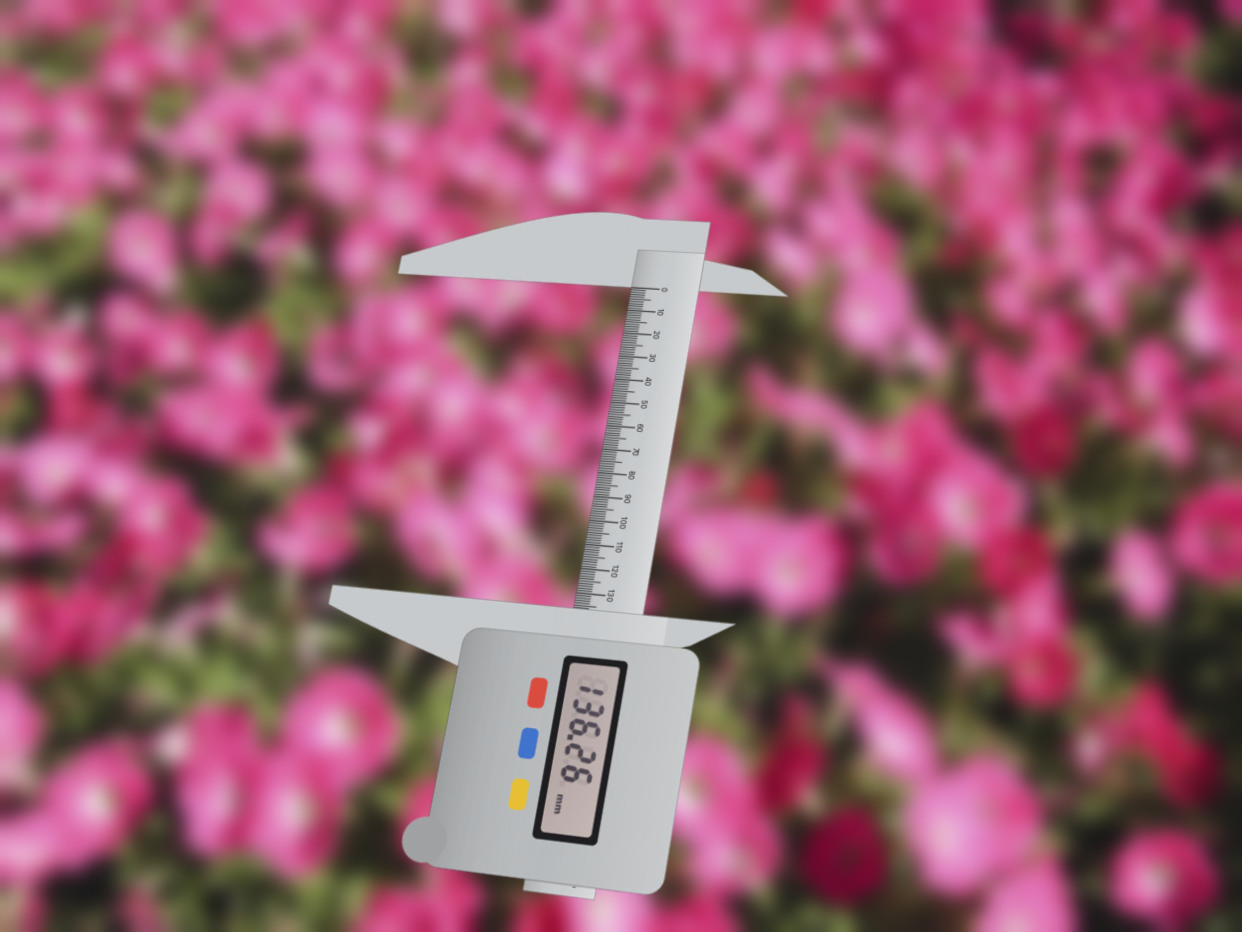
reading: **136.26** mm
